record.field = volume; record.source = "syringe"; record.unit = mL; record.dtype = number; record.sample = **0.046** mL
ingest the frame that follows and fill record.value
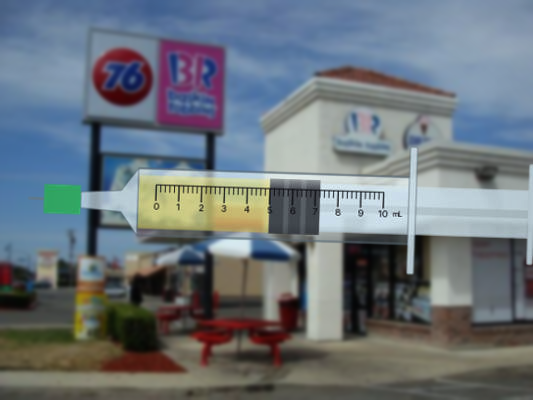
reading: **5** mL
